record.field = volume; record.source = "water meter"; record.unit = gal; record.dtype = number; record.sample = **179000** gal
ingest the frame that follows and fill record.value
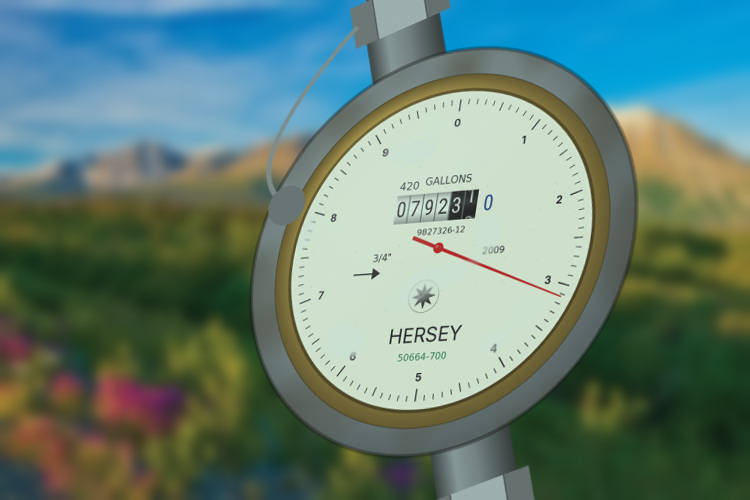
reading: **792313.1** gal
